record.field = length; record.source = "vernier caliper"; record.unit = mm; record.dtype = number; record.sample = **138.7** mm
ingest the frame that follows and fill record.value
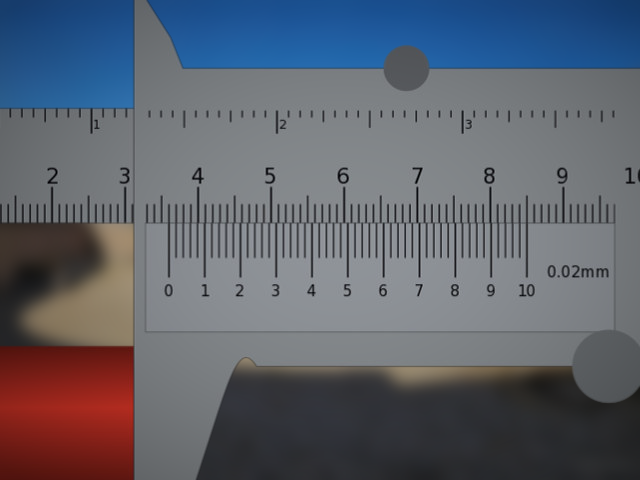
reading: **36.0** mm
